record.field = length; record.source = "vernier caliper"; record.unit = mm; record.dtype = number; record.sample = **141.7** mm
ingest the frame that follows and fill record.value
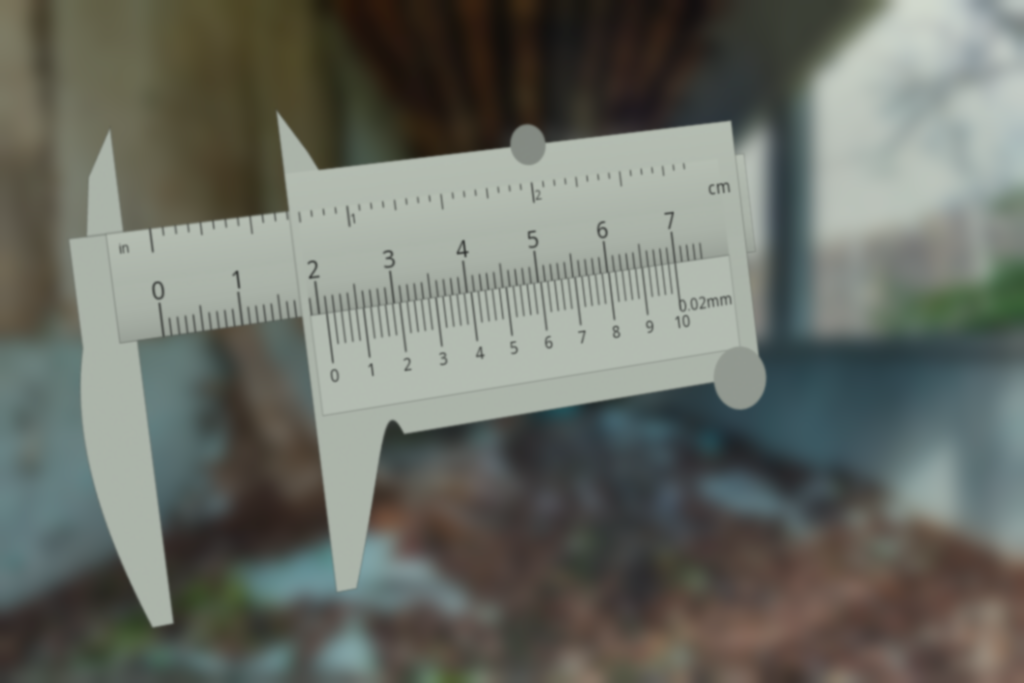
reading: **21.0** mm
